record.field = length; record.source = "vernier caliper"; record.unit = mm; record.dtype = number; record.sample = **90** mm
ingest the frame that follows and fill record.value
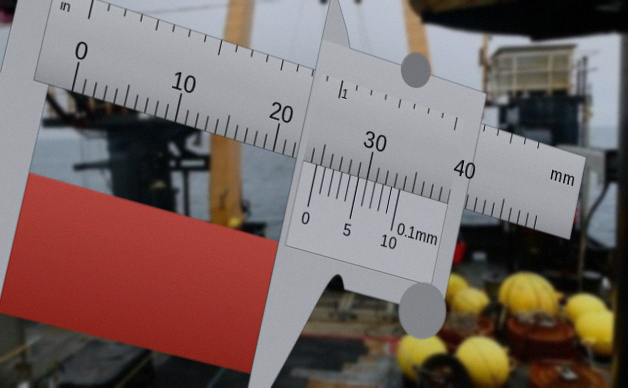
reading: **24.6** mm
